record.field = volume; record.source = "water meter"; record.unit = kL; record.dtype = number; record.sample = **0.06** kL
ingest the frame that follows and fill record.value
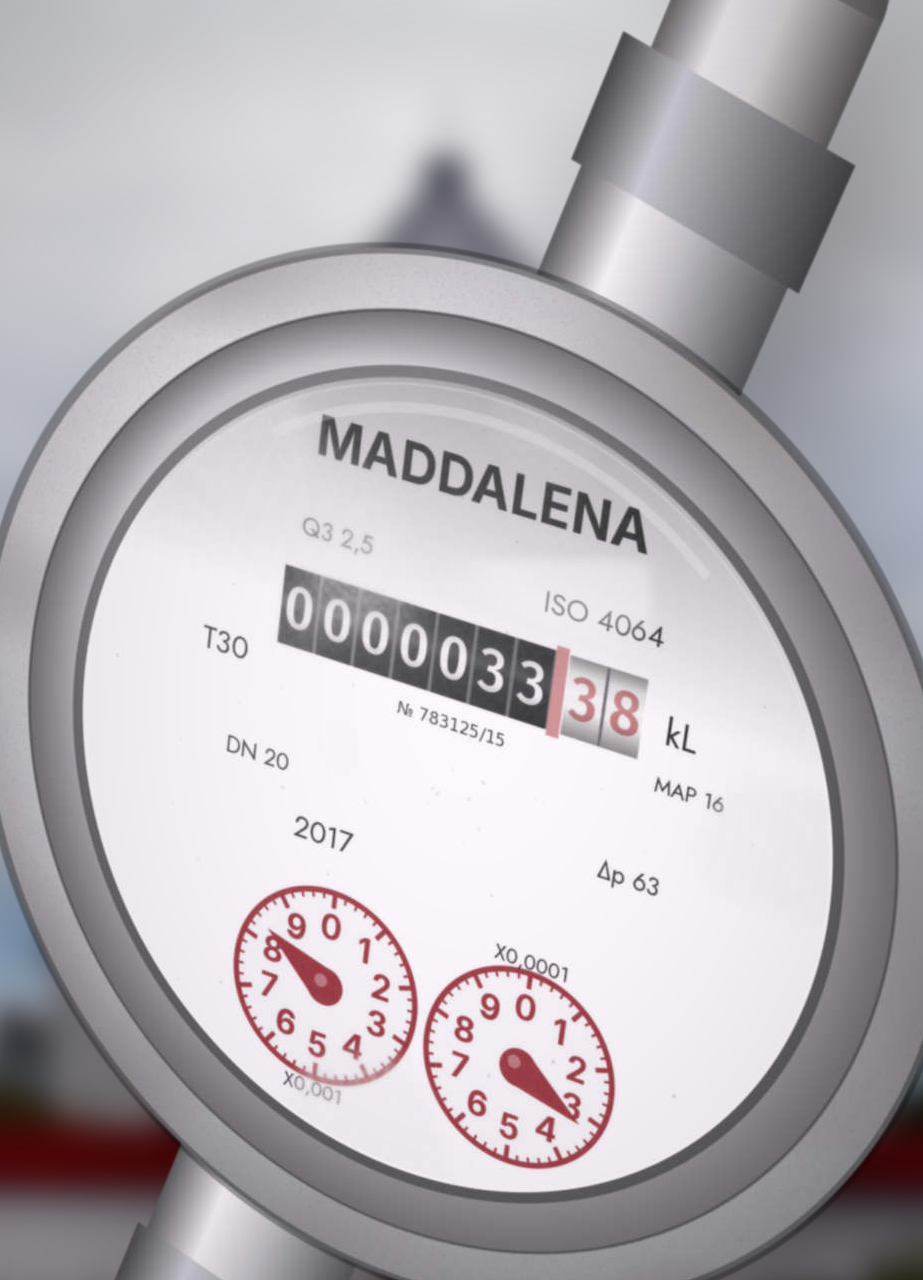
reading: **33.3883** kL
